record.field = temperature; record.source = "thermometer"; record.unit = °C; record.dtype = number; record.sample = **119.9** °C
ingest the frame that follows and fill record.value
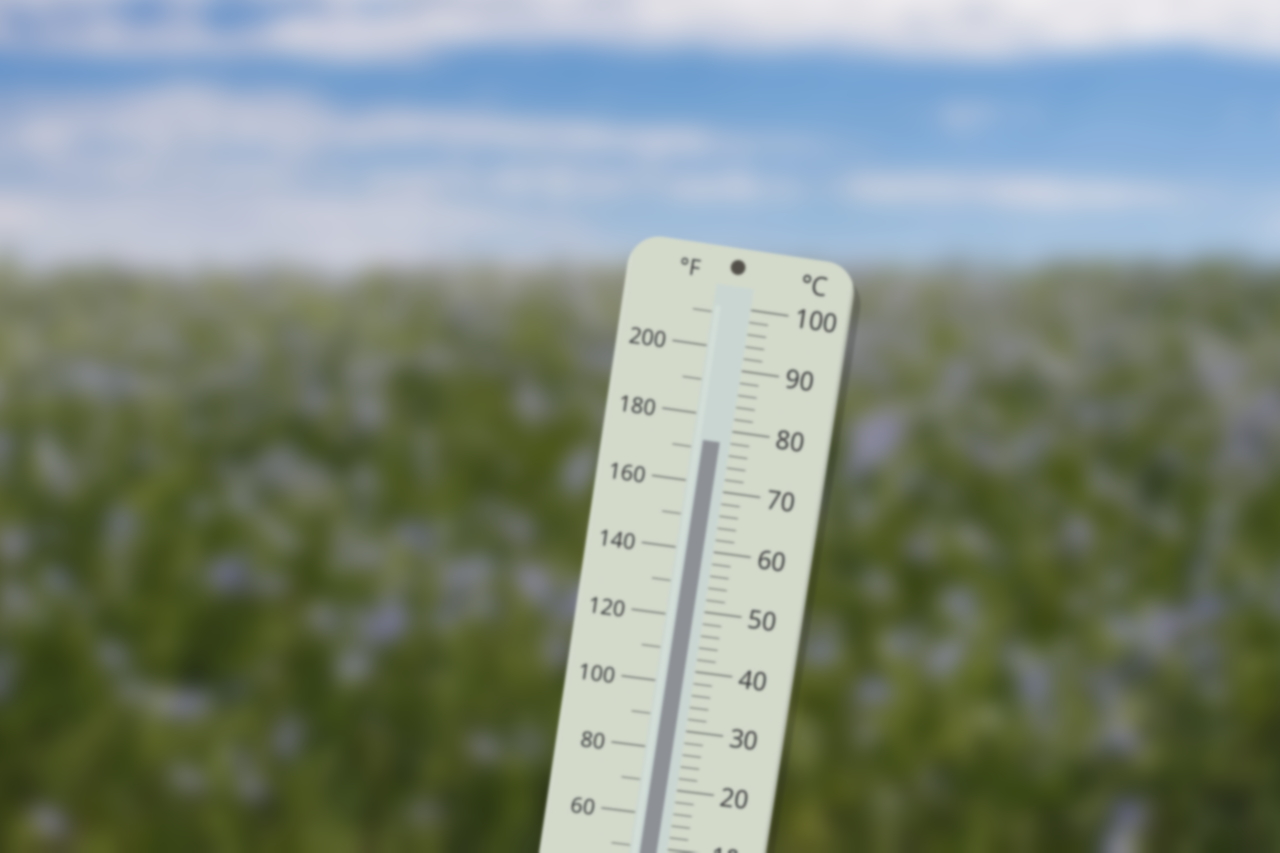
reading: **78** °C
